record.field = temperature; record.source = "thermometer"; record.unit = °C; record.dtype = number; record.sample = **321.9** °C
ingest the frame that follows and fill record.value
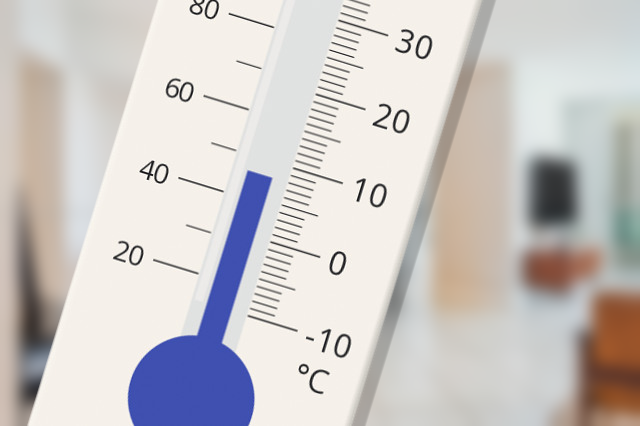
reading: **8** °C
